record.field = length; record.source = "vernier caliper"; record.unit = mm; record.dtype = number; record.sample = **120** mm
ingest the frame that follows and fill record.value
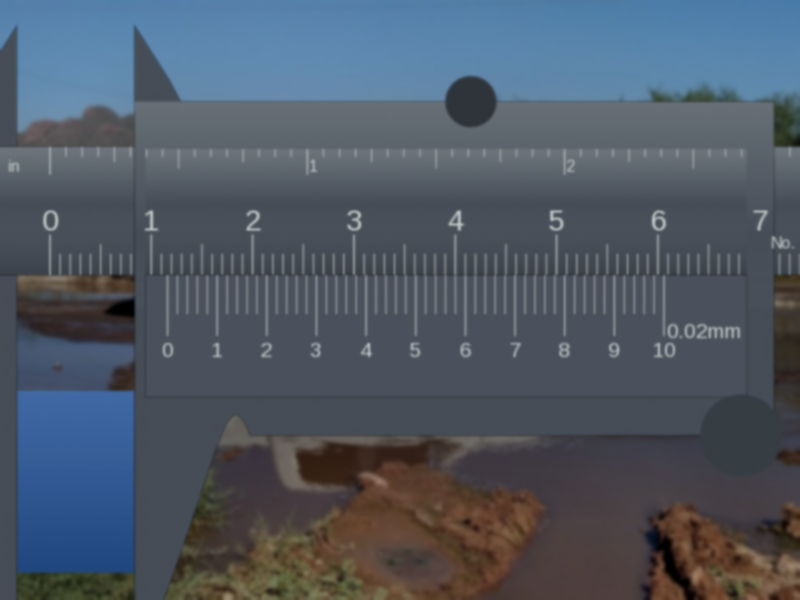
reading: **11.6** mm
